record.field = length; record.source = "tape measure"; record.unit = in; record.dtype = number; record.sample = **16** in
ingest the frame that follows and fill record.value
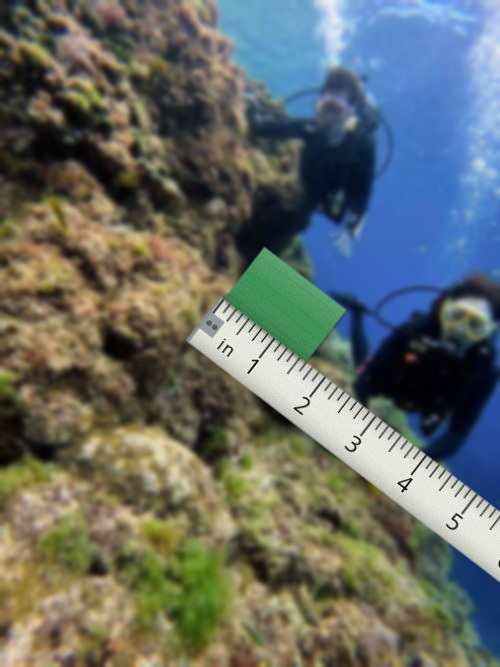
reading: **1.625** in
